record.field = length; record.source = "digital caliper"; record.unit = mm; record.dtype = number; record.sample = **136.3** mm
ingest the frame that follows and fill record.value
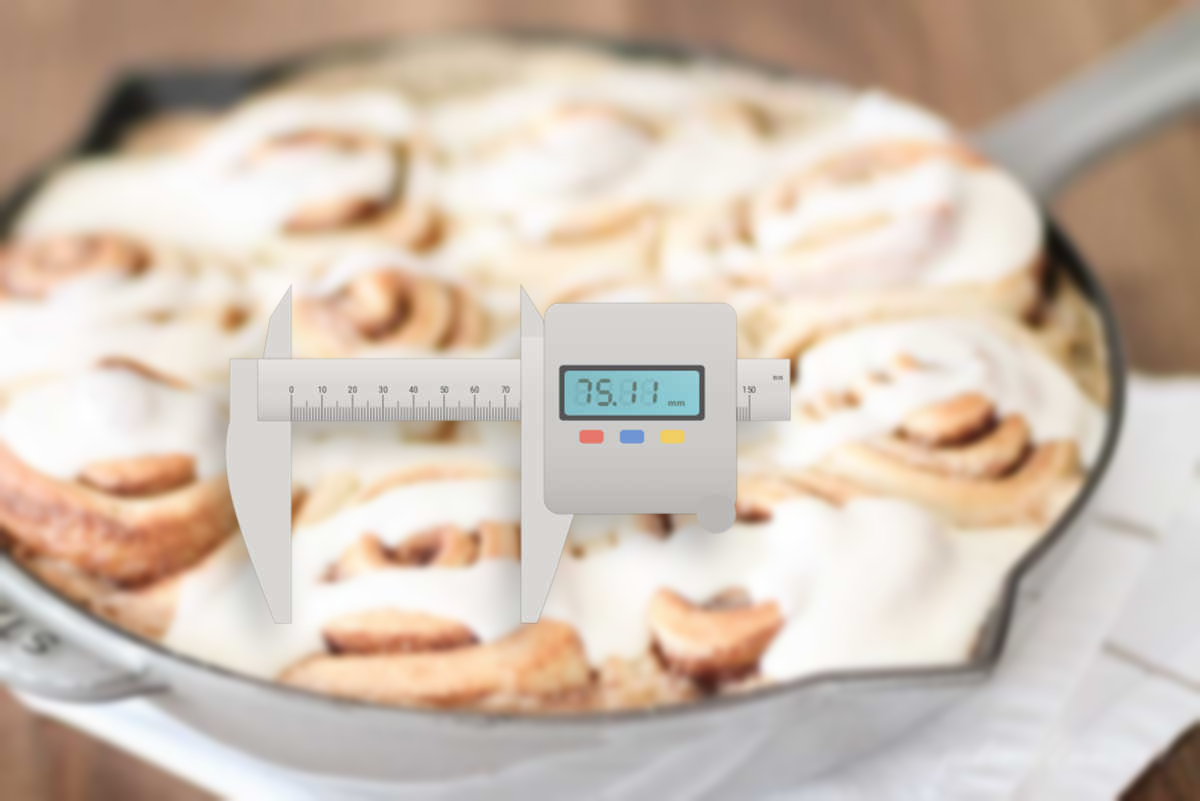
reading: **75.11** mm
